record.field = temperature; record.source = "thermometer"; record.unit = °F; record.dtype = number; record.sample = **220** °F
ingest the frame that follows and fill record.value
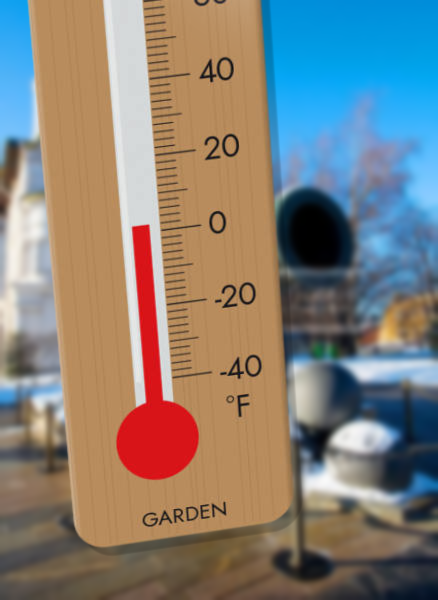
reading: **2** °F
